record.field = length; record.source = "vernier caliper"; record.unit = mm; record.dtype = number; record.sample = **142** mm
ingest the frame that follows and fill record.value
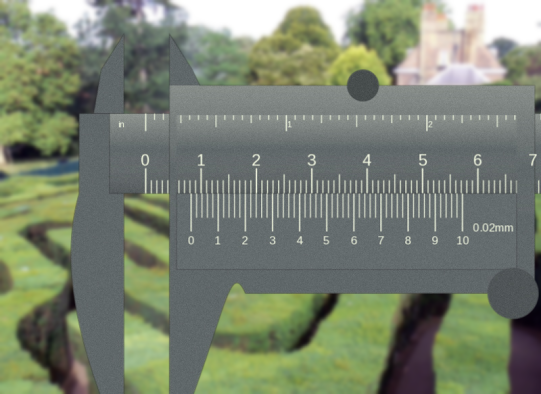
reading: **8.2** mm
